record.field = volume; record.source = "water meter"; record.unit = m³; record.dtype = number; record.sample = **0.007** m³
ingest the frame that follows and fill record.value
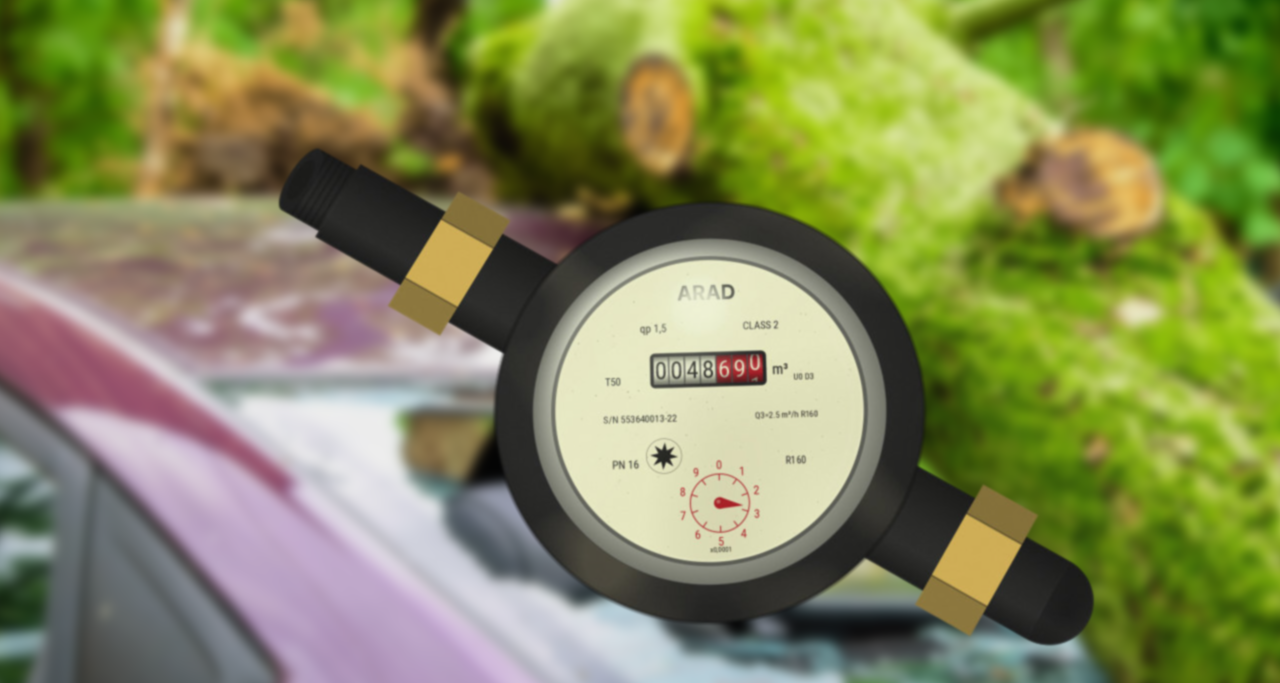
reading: **48.6902** m³
